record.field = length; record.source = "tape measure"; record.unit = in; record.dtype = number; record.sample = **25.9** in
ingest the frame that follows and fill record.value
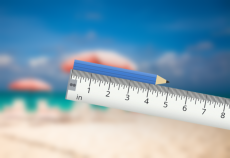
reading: **5** in
